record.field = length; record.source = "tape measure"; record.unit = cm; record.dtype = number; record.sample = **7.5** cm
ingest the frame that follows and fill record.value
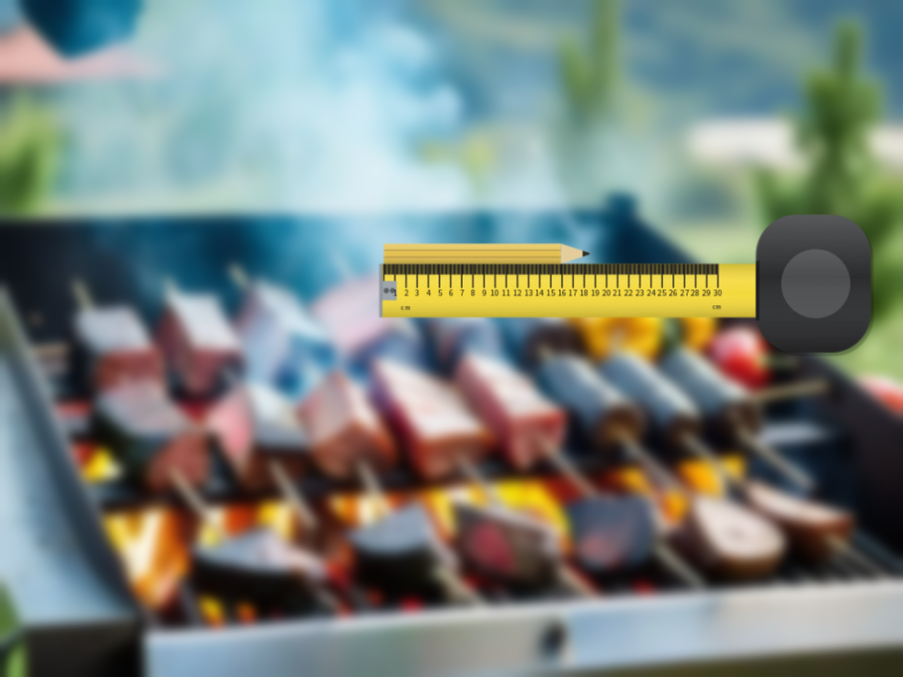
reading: **18.5** cm
